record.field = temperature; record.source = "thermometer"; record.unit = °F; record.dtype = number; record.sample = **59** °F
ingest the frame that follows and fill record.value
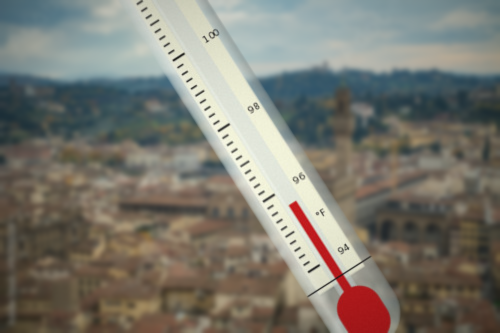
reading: **95.6** °F
